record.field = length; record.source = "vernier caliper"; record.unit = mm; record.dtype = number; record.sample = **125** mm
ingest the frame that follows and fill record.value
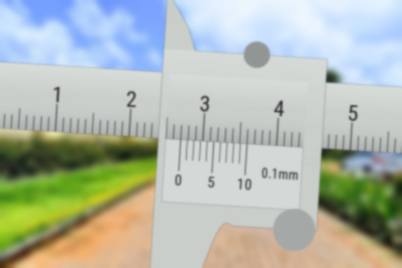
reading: **27.0** mm
